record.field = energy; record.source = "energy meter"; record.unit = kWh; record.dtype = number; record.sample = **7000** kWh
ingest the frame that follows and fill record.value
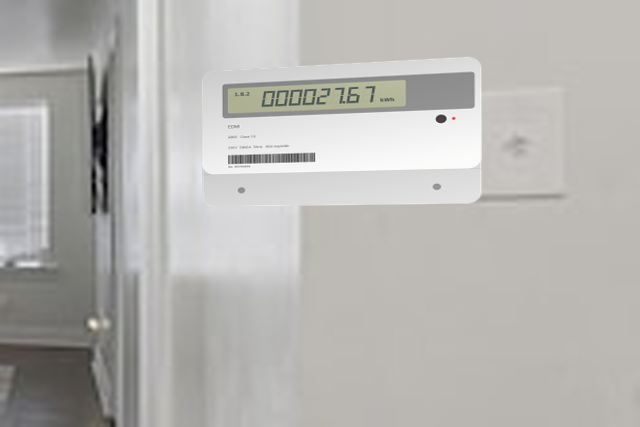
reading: **27.67** kWh
